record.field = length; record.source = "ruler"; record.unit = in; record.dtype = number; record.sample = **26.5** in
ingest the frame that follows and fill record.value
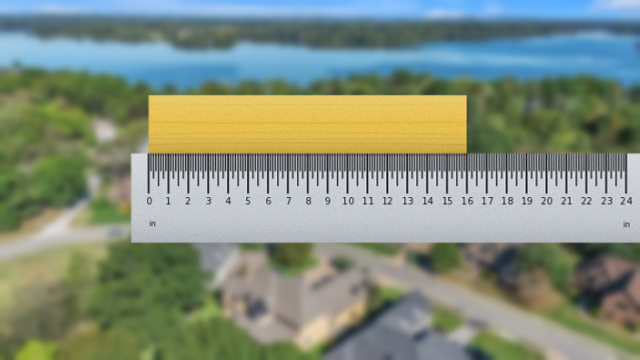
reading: **16** in
